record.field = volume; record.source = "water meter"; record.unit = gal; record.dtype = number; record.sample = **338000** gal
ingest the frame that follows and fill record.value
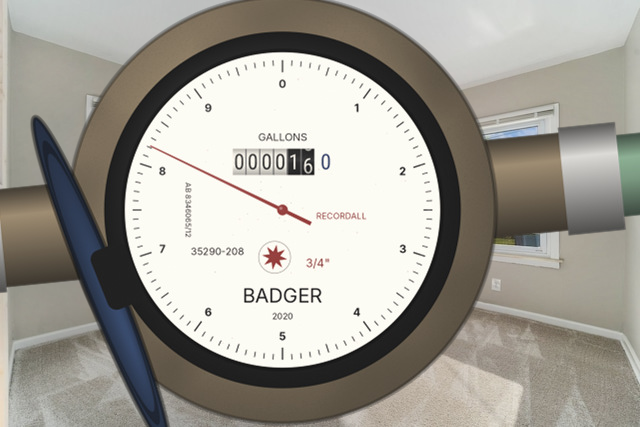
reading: **158.2** gal
